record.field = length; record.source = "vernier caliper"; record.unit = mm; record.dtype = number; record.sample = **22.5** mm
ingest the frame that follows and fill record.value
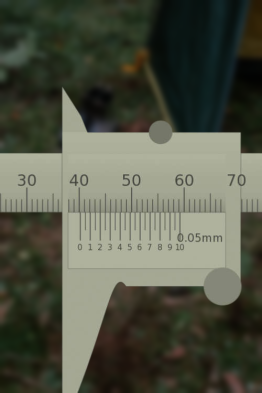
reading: **40.2** mm
